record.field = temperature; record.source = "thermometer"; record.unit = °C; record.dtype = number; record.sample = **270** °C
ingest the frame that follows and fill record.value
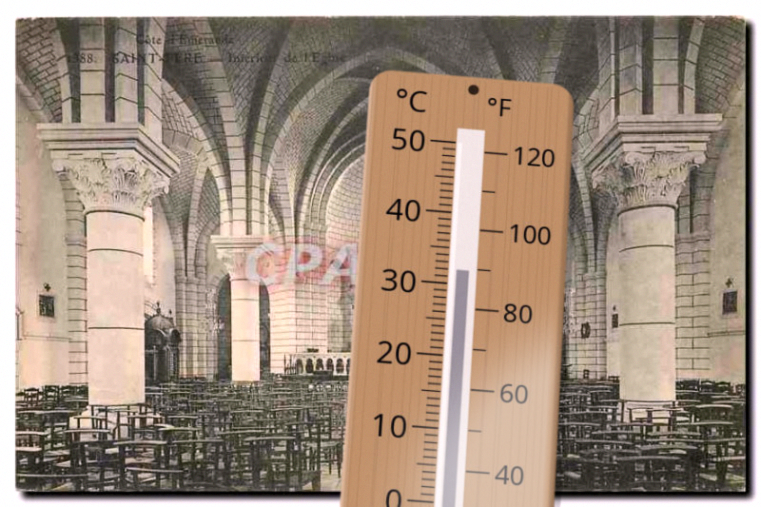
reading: **32** °C
